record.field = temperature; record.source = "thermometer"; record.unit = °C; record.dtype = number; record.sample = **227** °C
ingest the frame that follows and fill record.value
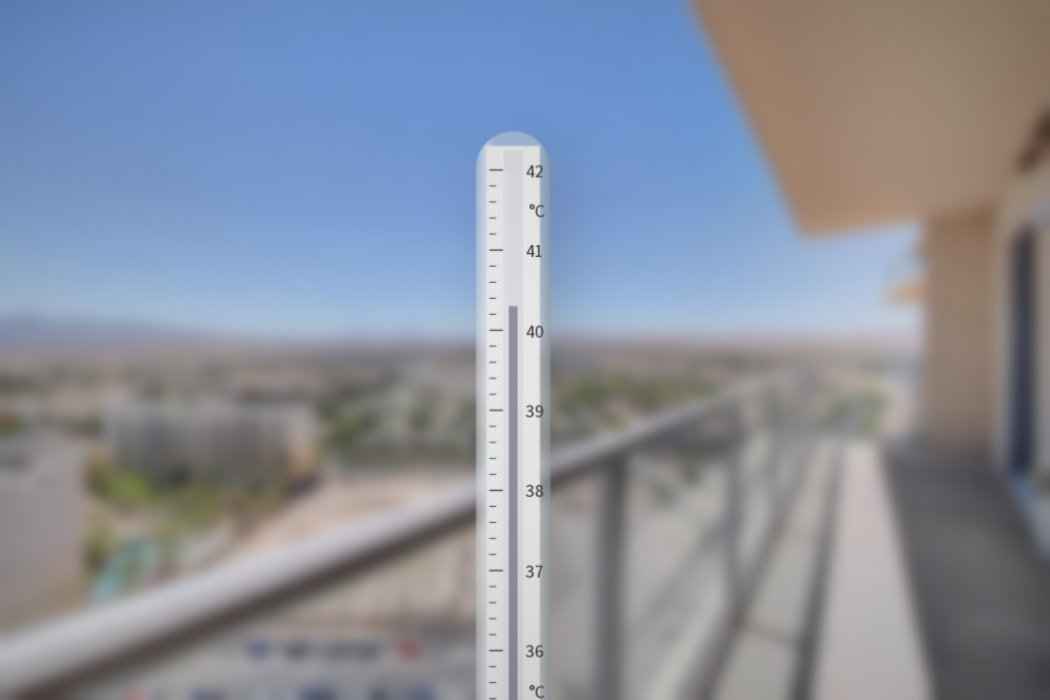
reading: **40.3** °C
